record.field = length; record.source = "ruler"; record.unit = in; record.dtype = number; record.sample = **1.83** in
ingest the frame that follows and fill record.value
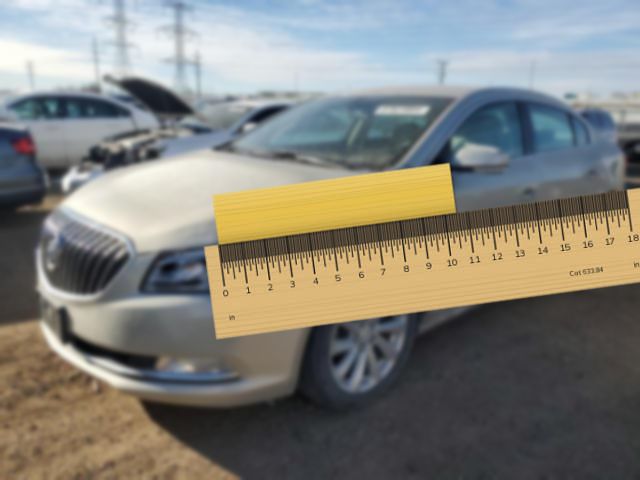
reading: **10.5** in
